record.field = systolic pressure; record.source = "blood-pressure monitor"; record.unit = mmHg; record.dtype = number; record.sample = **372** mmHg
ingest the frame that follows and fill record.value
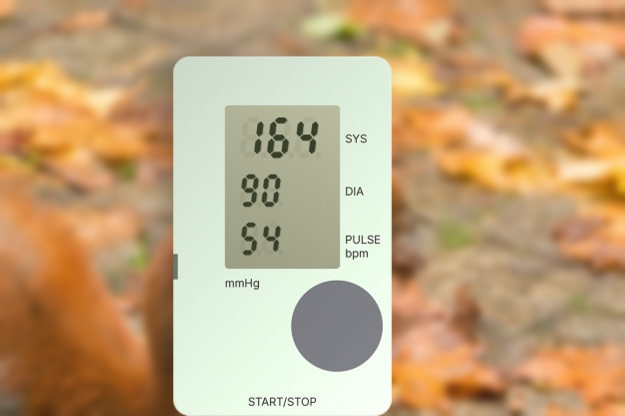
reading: **164** mmHg
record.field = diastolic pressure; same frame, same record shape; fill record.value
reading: **90** mmHg
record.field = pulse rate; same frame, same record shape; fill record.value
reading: **54** bpm
